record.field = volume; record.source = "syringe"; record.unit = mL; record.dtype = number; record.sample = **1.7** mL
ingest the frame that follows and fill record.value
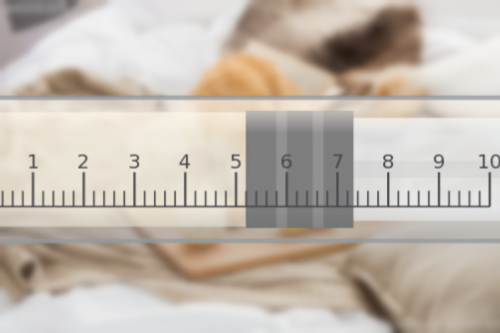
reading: **5.2** mL
